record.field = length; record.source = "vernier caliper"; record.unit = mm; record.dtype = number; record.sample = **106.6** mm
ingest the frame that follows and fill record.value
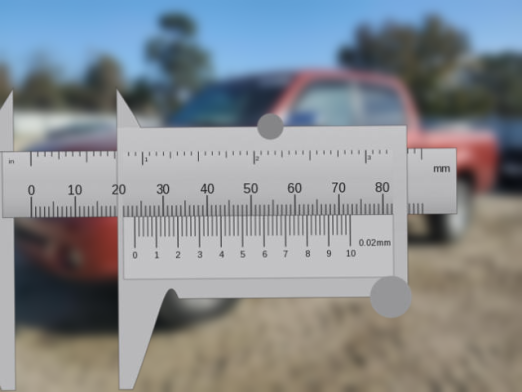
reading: **23.5** mm
